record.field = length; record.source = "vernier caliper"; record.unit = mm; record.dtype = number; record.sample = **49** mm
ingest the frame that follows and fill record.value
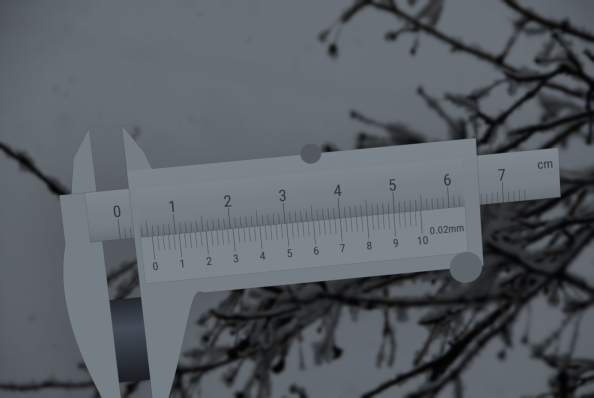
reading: **5.8** mm
